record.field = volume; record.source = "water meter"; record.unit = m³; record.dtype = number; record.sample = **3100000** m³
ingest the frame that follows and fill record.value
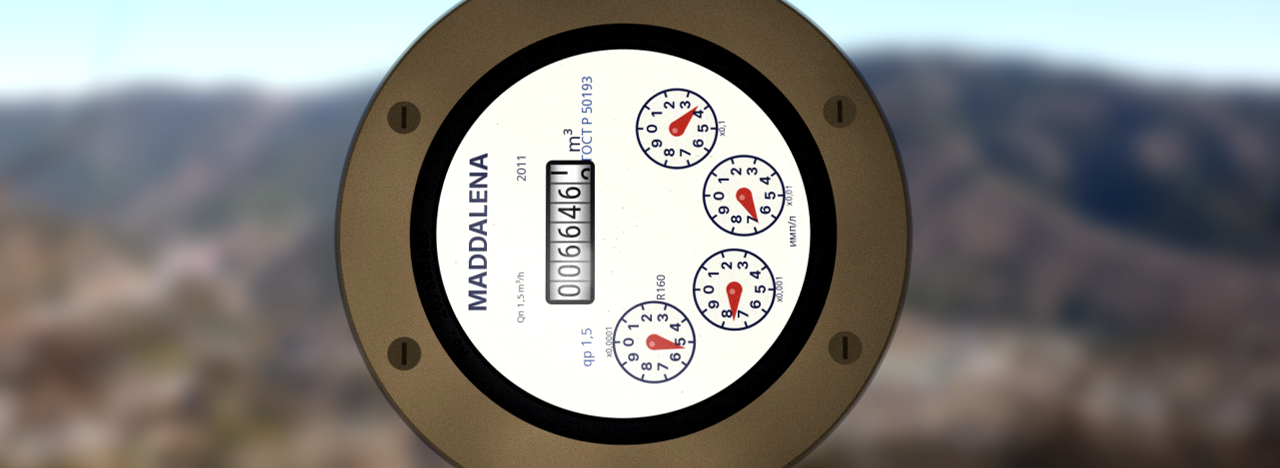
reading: **66461.3675** m³
